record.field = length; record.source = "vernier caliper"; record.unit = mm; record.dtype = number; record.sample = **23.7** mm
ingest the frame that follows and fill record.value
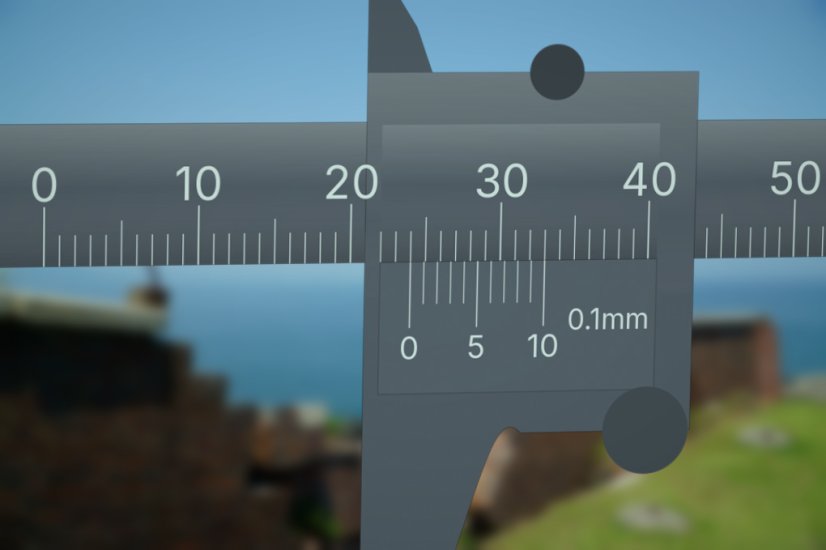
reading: **24.0** mm
